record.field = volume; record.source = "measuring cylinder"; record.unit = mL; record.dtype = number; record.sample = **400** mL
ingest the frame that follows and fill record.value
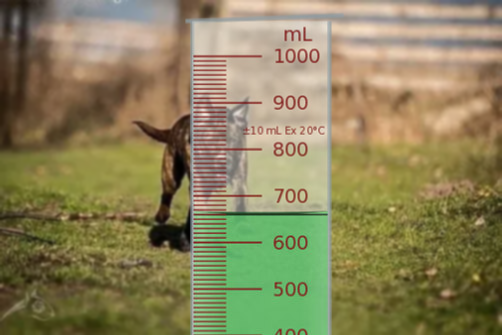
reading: **660** mL
